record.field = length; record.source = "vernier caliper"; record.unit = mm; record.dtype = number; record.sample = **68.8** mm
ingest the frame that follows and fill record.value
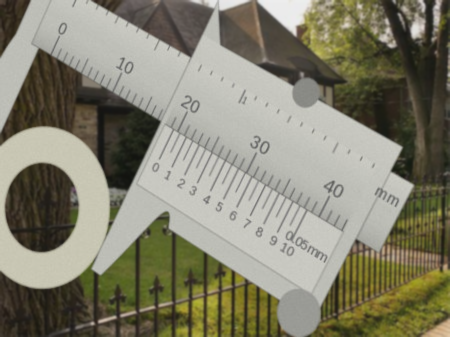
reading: **19.4** mm
